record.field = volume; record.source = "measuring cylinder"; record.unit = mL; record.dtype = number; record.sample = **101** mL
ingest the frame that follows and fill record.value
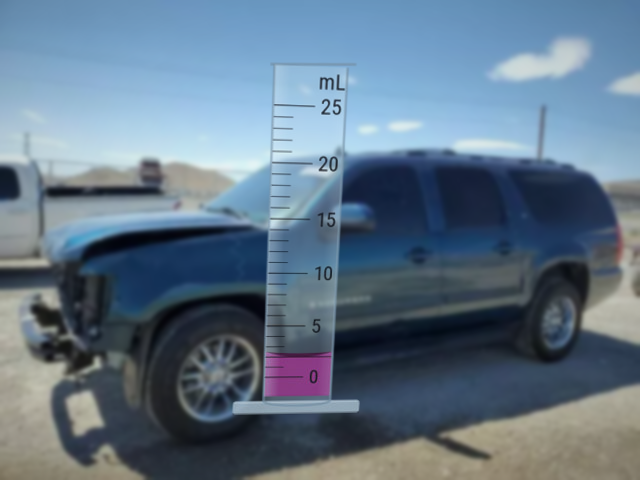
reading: **2** mL
